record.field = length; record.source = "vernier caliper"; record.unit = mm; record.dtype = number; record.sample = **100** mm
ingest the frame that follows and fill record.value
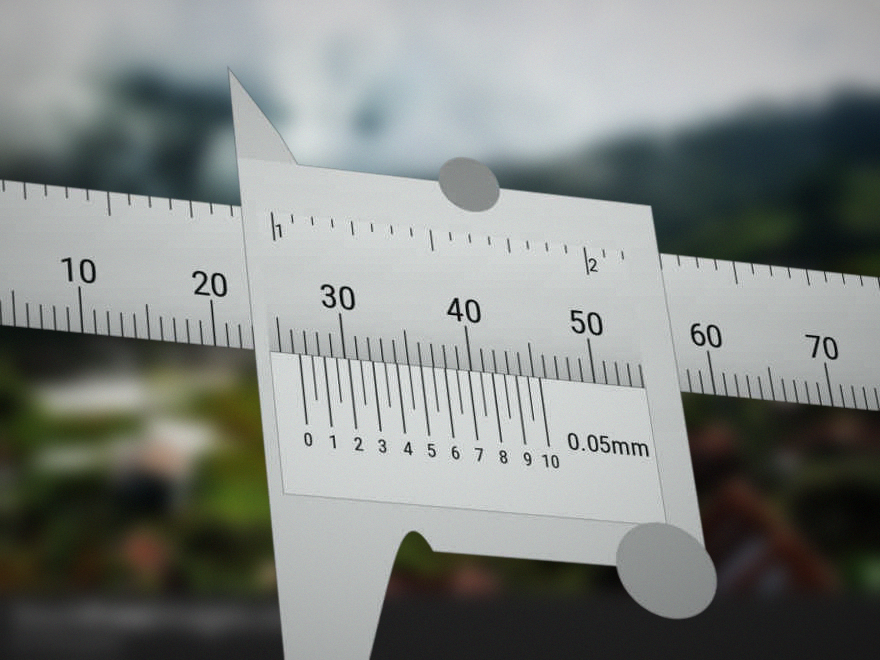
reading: **26.5** mm
